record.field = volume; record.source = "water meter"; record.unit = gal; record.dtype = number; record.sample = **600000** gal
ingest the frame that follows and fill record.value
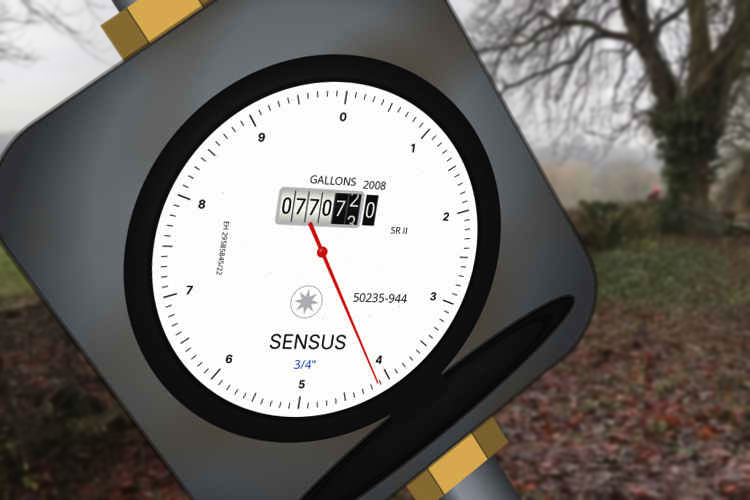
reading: **770724.1** gal
